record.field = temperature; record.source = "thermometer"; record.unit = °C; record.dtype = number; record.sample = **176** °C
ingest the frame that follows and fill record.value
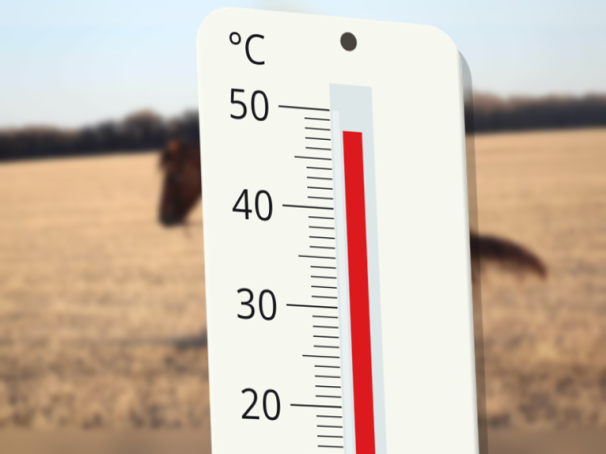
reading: **48** °C
